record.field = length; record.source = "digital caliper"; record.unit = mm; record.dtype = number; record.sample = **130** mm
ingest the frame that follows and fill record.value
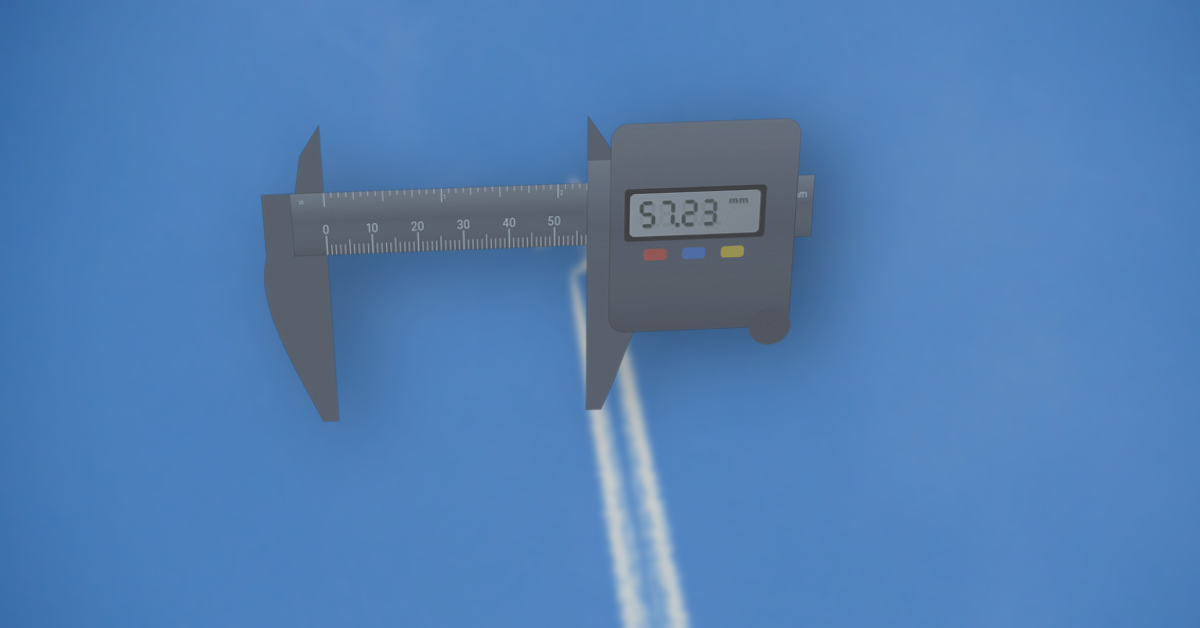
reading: **57.23** mm
